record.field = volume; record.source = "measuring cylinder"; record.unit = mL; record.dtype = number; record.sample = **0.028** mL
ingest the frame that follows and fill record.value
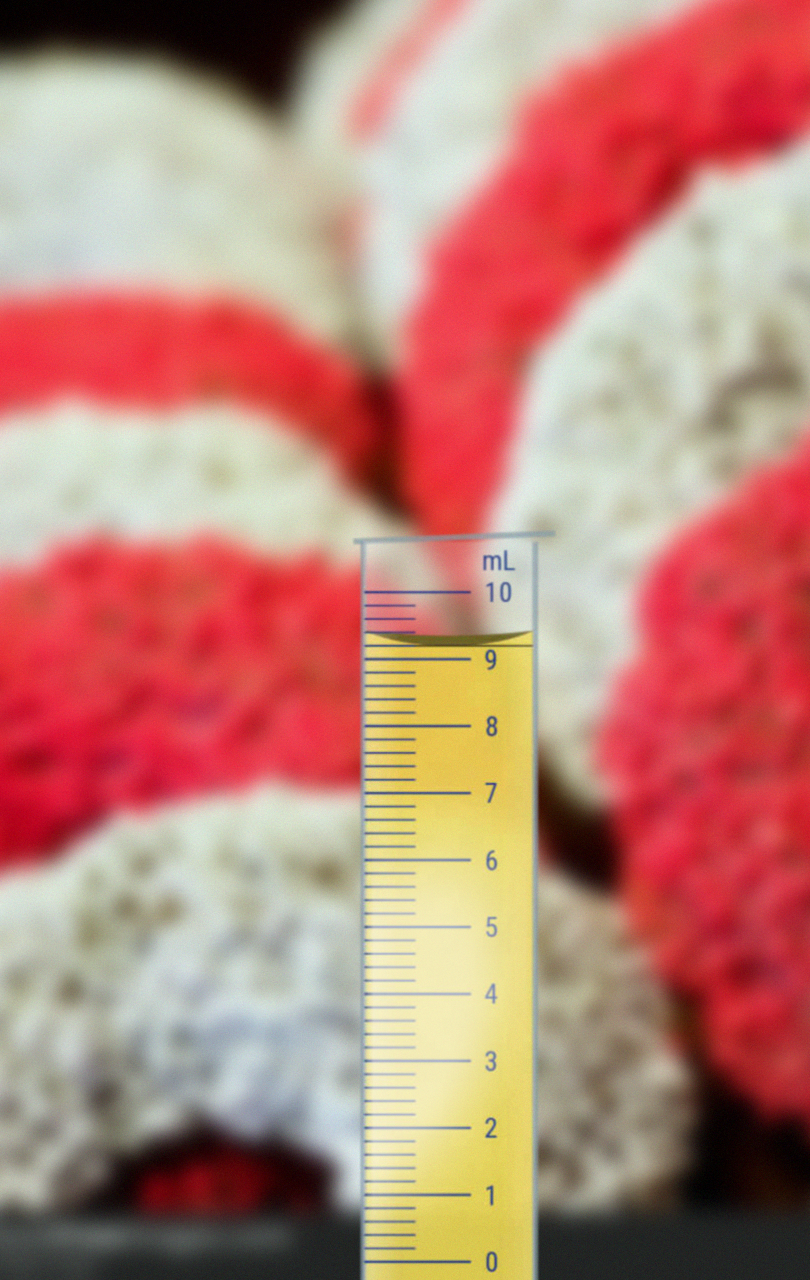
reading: **9.2** mL
